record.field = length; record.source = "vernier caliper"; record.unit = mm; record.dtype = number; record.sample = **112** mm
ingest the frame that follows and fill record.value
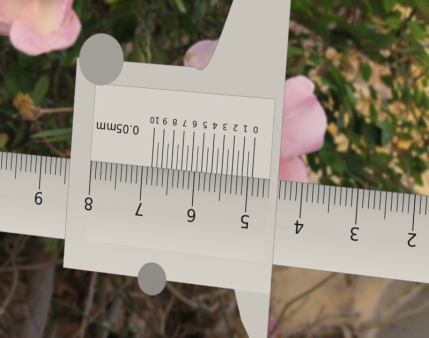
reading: **49.2** mm
